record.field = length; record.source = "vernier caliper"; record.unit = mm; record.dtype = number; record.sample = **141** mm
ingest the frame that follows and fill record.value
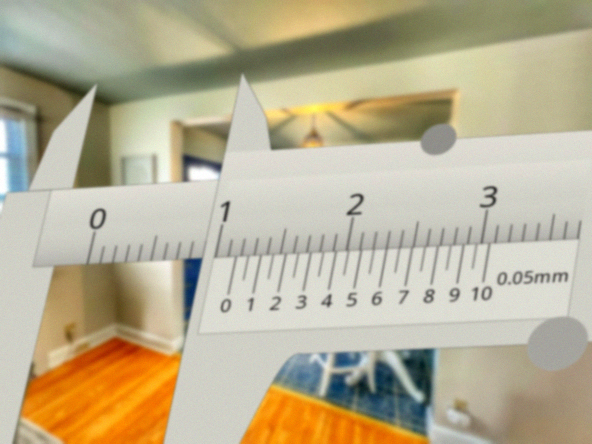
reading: **11.6** mm
